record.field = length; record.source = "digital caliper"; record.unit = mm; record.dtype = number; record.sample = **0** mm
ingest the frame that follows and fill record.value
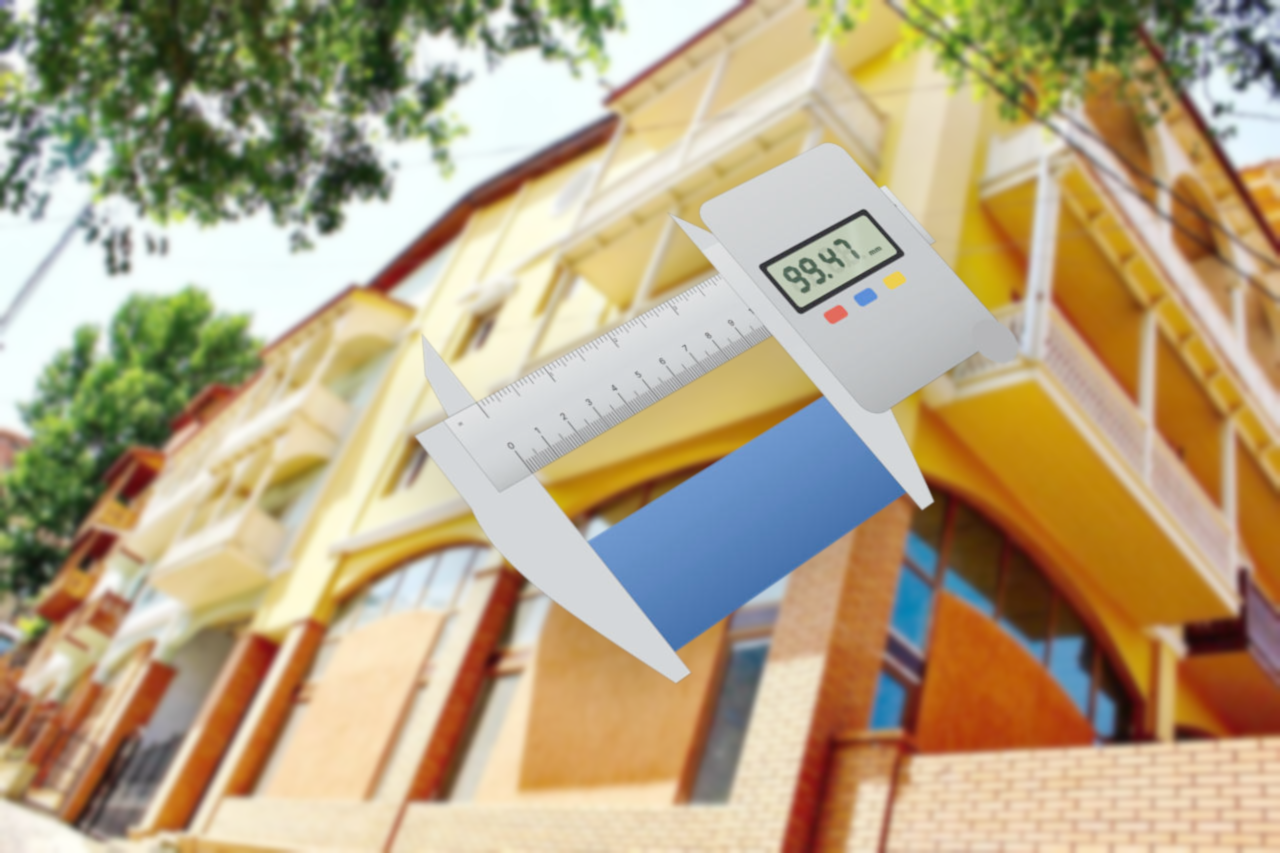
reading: **99.47** mm
